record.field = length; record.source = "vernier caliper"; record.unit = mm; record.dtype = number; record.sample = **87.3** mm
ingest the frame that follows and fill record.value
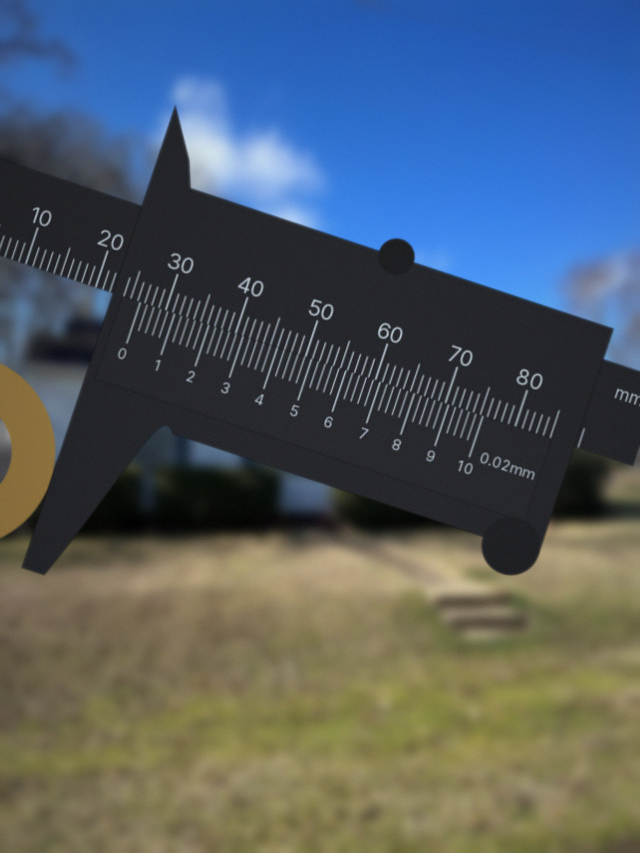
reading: **26.4** mm
